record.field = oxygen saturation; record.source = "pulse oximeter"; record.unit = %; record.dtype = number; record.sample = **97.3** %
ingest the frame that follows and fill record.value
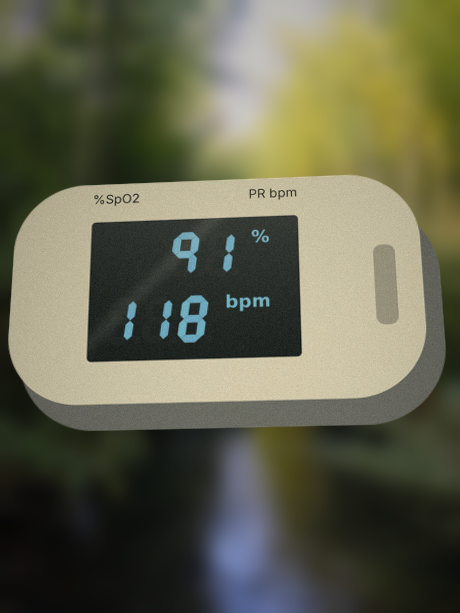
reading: **91** %
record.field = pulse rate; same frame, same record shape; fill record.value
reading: **118** bpm
